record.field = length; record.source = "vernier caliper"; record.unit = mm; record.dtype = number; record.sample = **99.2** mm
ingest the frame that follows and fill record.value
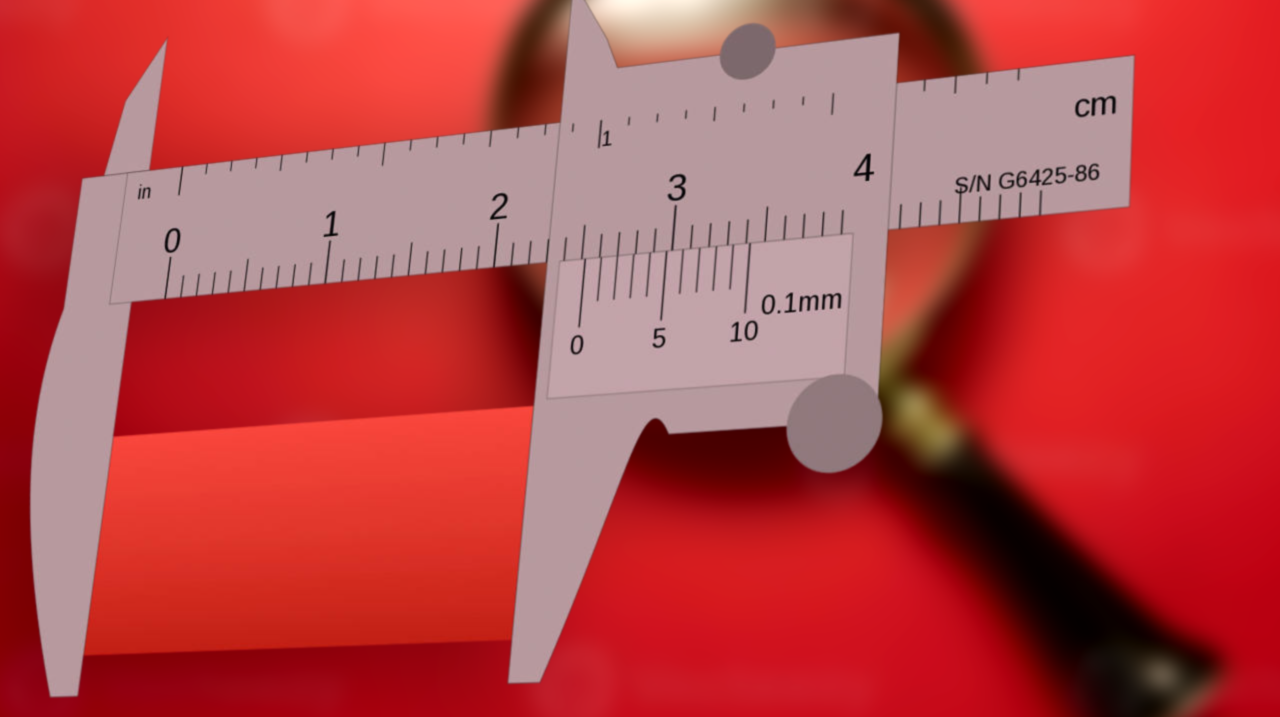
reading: **25.2** mm
